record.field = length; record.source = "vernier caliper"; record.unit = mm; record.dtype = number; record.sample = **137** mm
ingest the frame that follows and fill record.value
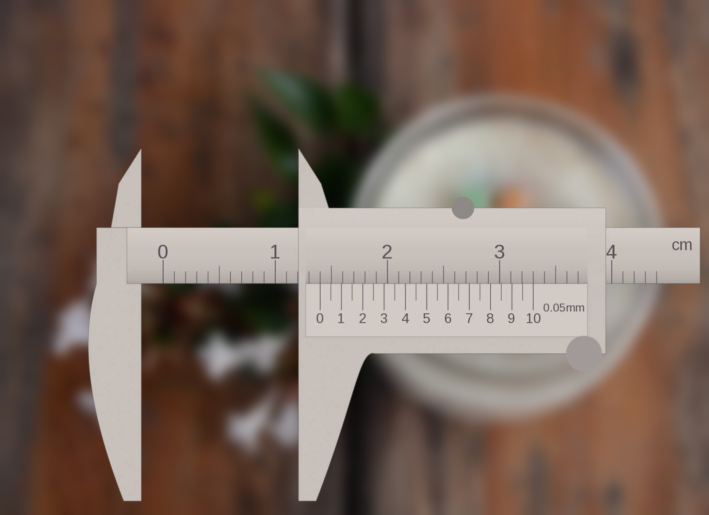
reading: **14.0** mm
